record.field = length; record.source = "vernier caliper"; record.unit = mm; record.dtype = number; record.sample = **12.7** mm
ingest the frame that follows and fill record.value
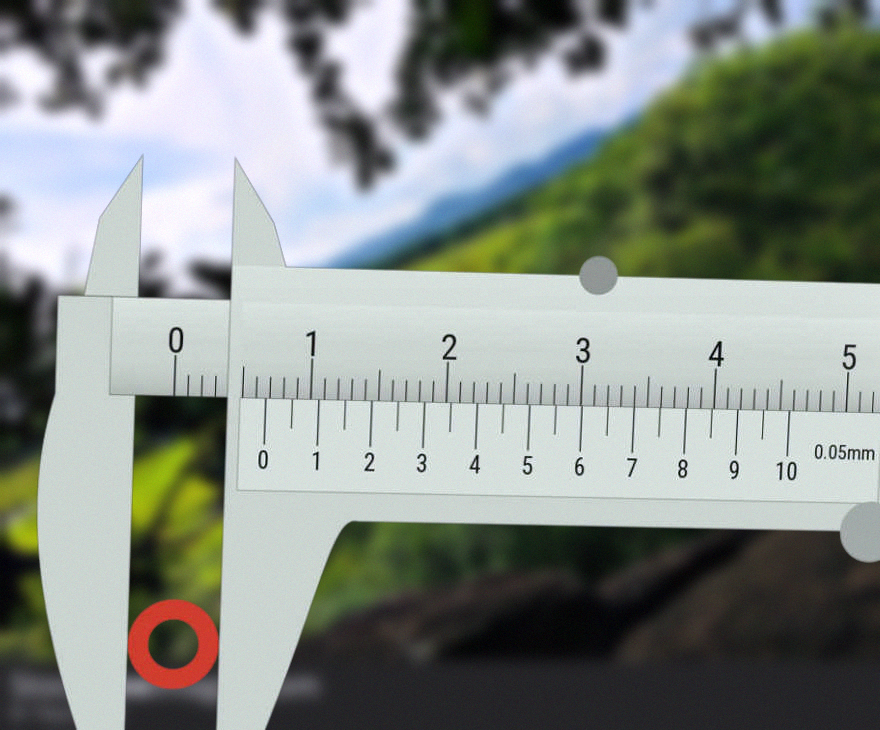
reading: **6.7** mm
